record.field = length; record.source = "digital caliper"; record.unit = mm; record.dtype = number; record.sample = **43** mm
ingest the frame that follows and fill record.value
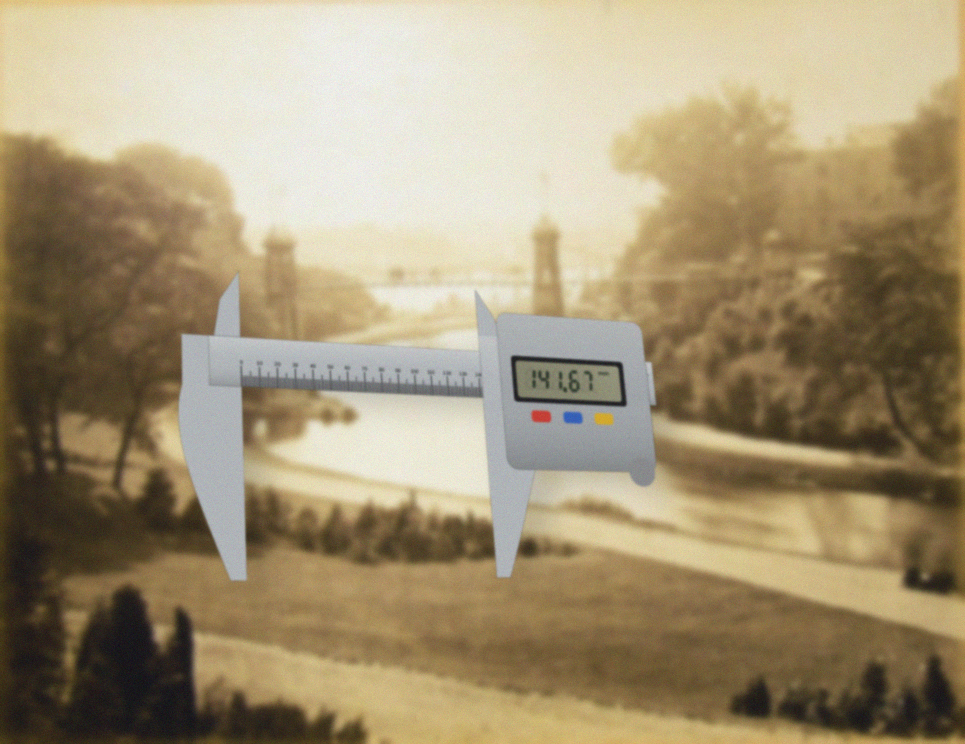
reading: **141.67** mm
